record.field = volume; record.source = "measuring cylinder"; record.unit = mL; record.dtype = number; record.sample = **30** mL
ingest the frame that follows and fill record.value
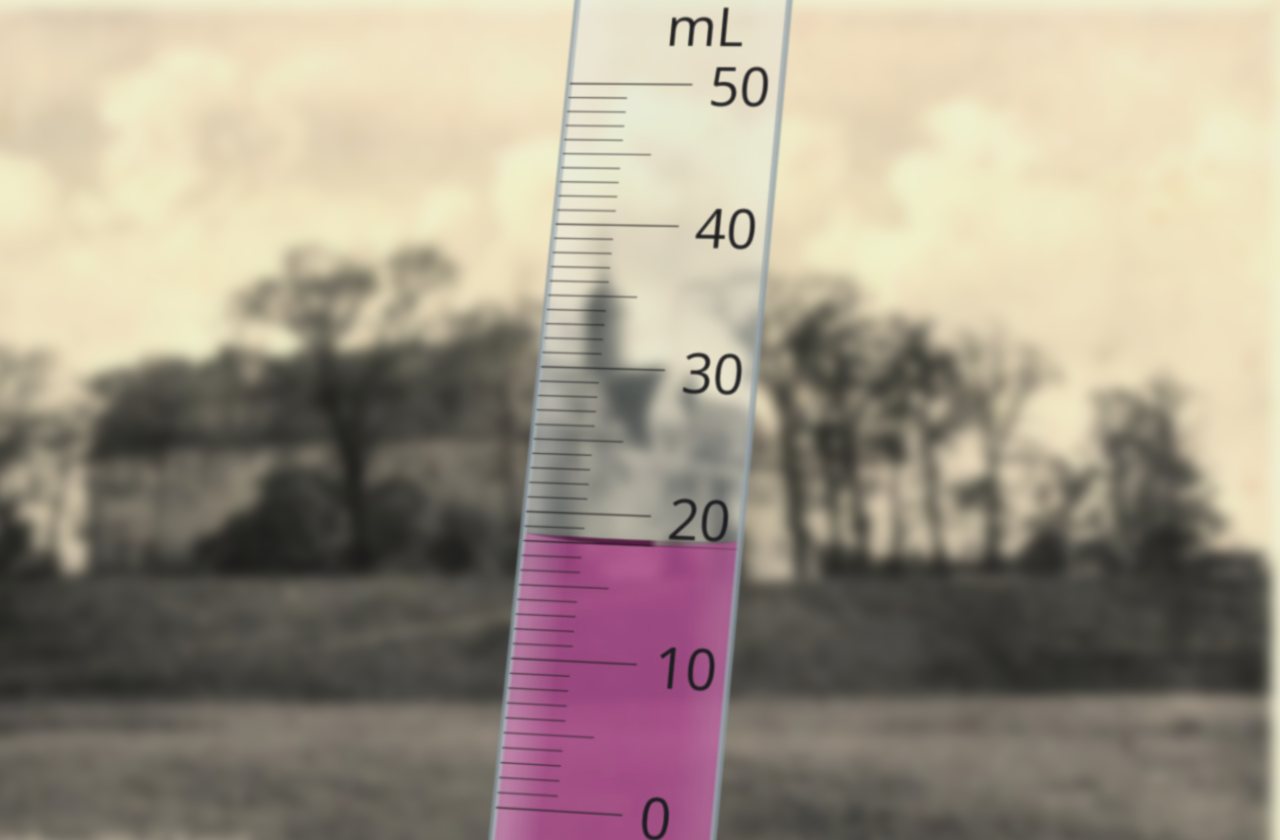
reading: **18** mL
